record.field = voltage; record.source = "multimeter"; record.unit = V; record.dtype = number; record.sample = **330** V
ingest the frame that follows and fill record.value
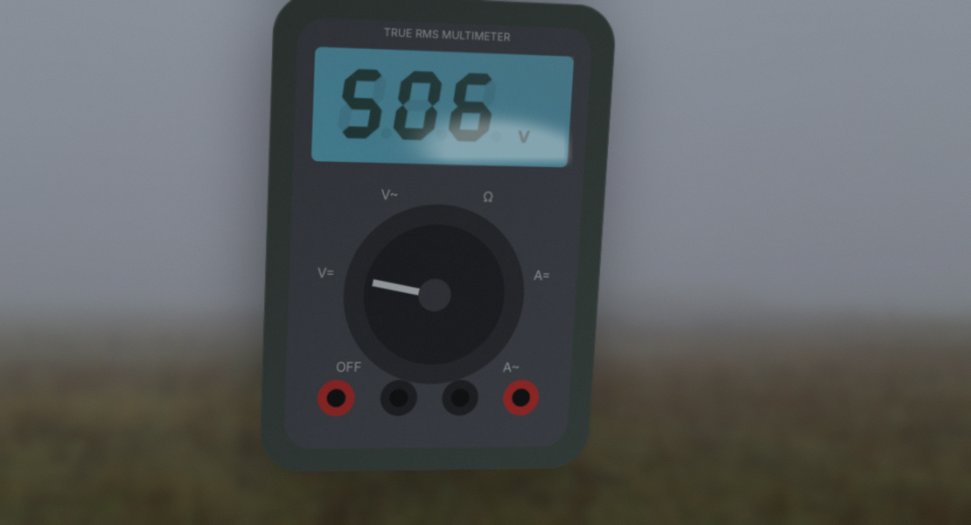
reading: **506** V
